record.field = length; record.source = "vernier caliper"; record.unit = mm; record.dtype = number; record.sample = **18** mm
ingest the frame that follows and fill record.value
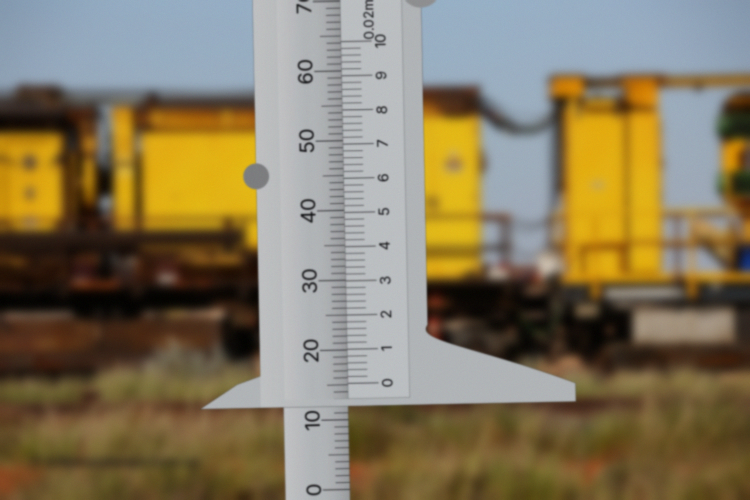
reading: **15.2** mm
